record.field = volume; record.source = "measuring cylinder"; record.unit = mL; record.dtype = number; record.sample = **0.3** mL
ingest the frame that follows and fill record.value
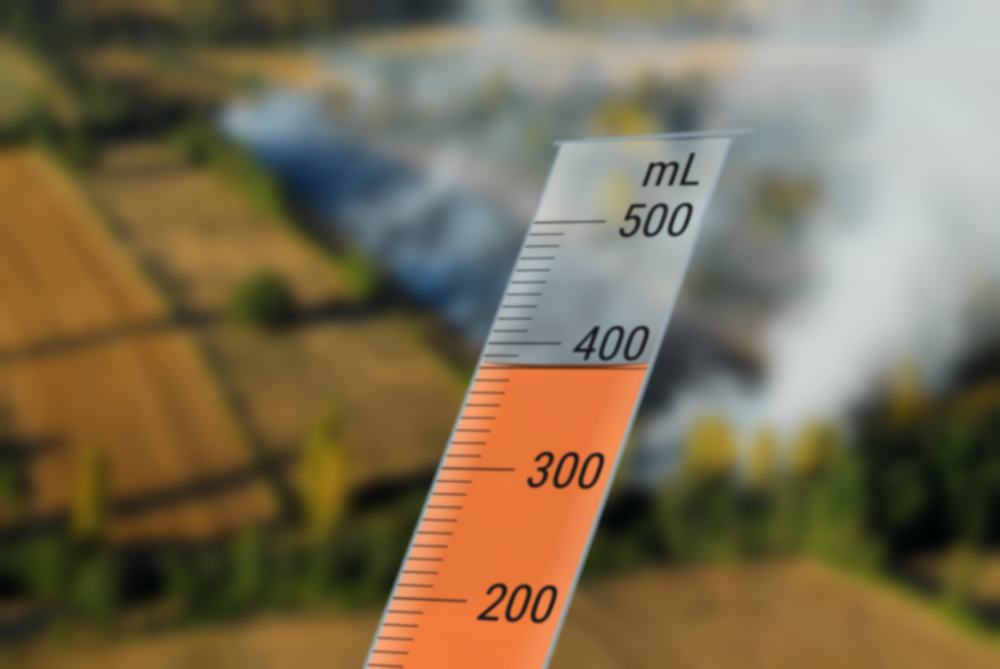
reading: **380** mL
